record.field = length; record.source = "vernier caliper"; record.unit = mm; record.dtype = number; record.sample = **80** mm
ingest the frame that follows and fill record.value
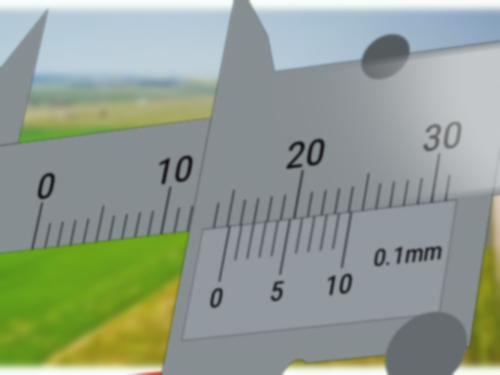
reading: **15.2** mm
